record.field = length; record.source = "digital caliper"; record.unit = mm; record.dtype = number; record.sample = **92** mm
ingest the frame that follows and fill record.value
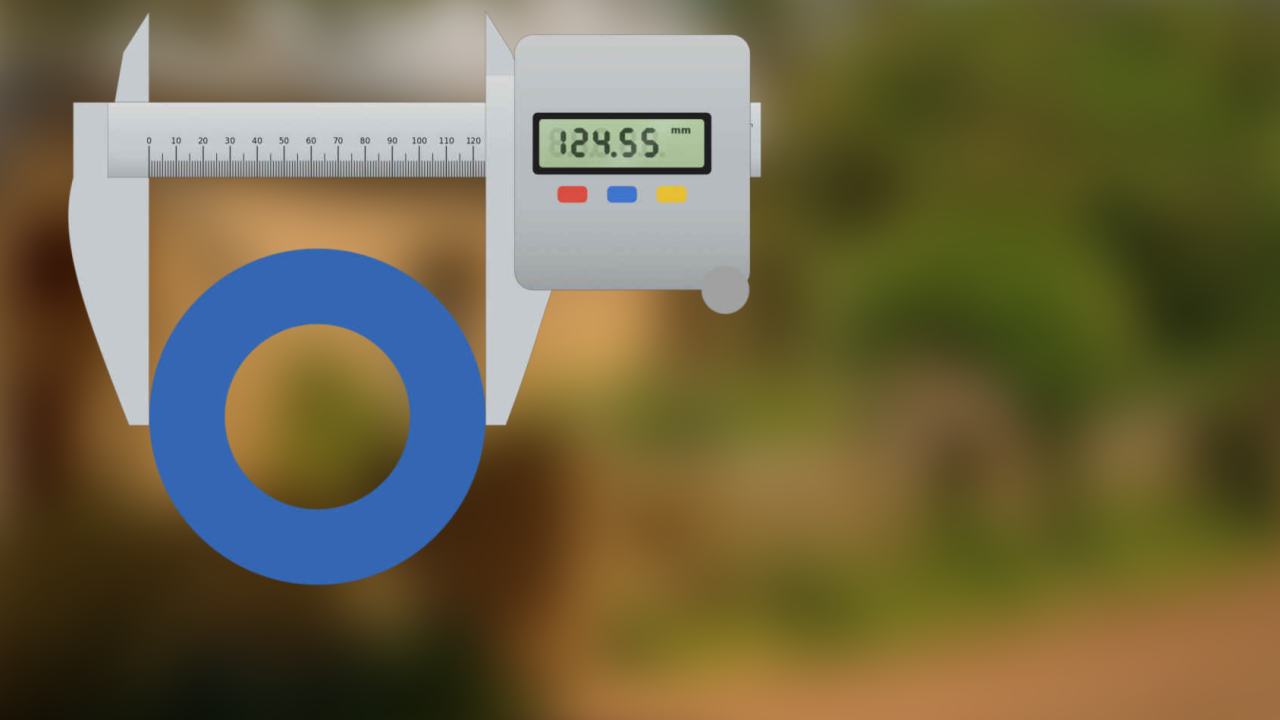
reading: **124.55** mm
